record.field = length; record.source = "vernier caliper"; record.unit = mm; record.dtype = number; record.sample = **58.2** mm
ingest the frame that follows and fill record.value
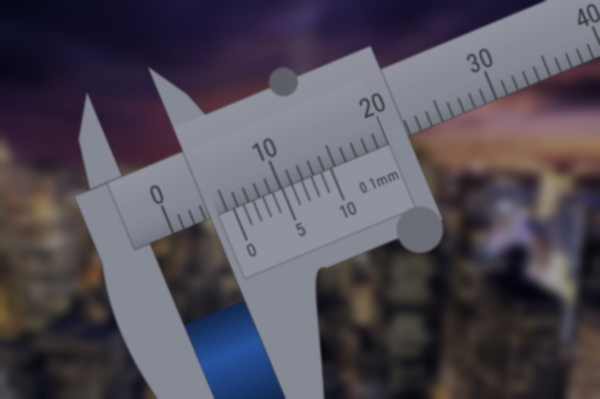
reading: **5.6** mm
